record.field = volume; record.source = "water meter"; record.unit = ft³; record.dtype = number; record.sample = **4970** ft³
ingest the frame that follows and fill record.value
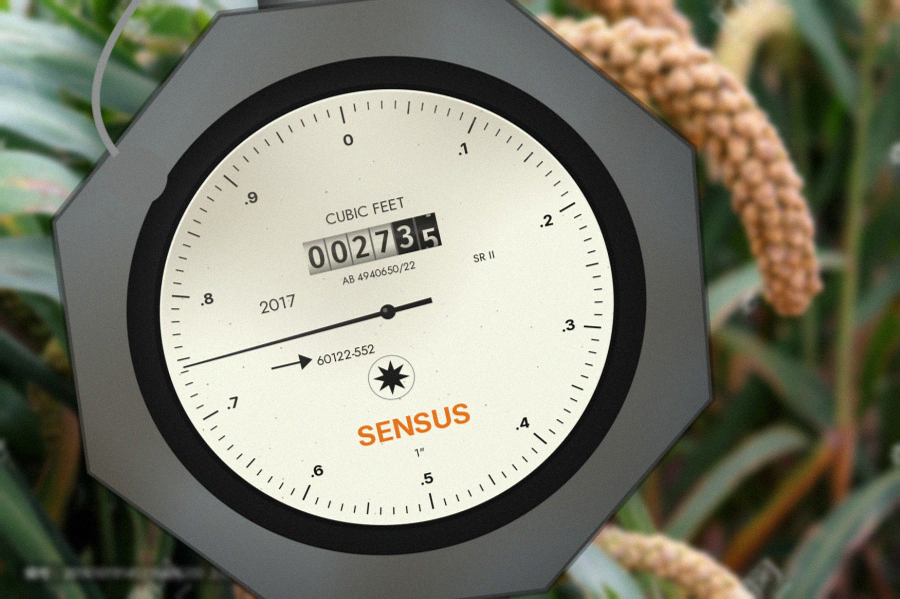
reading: **2734.74** ft³
